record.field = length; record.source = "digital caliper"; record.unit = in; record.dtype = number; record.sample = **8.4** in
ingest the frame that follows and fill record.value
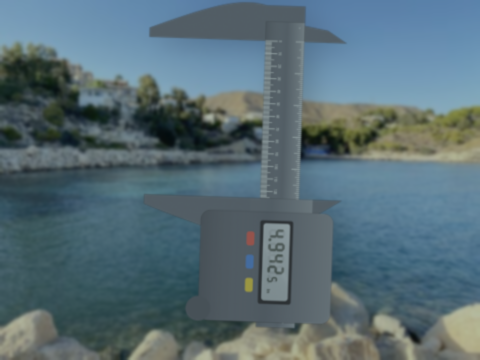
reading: **4.9425** in
